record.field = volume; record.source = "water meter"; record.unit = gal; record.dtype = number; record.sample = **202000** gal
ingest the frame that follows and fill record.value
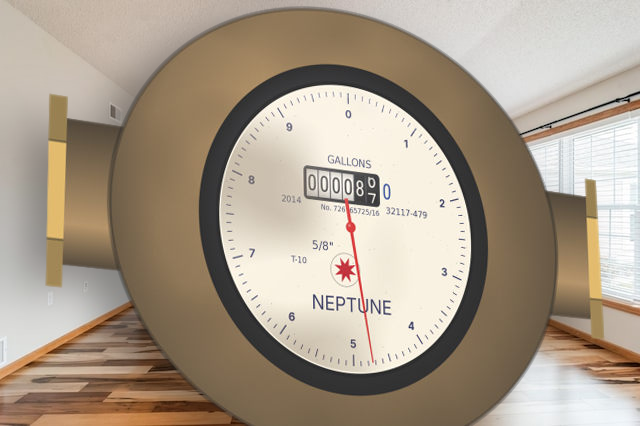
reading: **864.7** gal
